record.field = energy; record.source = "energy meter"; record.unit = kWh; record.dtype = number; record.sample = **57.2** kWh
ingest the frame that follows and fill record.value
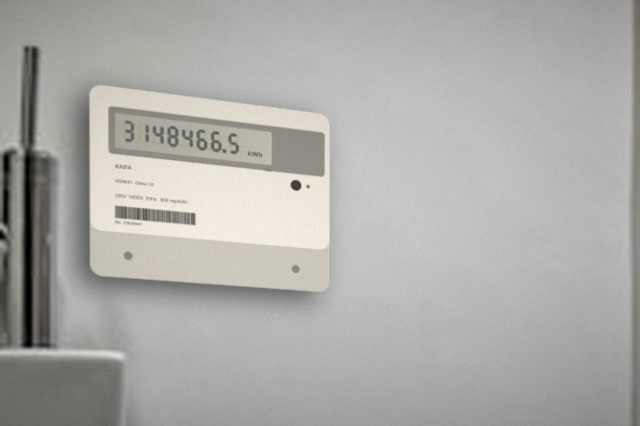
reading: **3148466.5** kWh
